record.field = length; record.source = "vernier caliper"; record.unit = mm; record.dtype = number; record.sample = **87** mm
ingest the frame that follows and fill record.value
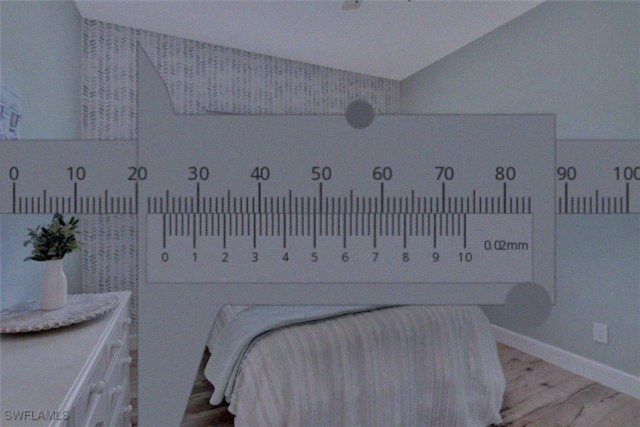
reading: **24.5** mm
